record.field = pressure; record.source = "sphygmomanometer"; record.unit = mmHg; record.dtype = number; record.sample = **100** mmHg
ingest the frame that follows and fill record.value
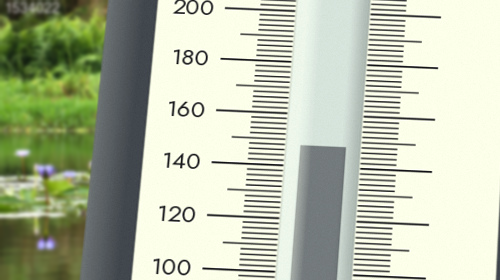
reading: **148** mmHg
